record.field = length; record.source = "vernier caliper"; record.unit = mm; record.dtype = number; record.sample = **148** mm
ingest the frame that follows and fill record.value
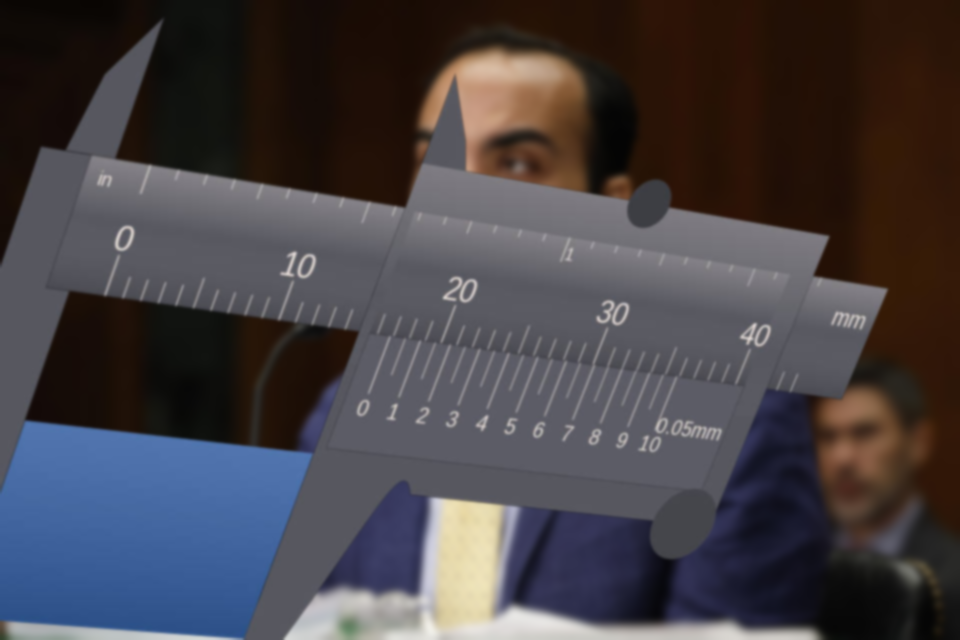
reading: **16.8** mm
